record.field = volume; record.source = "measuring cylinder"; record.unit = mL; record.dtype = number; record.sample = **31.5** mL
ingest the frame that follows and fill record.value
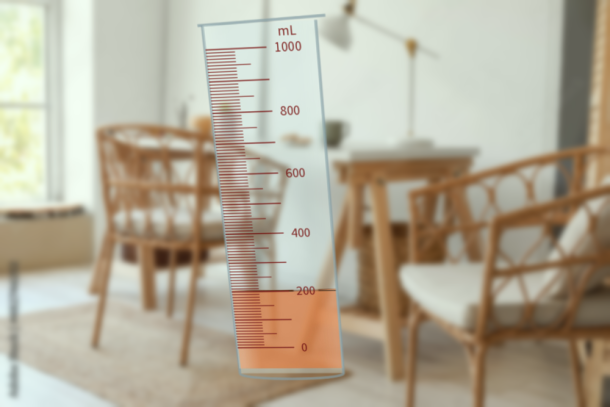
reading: **200** mL
